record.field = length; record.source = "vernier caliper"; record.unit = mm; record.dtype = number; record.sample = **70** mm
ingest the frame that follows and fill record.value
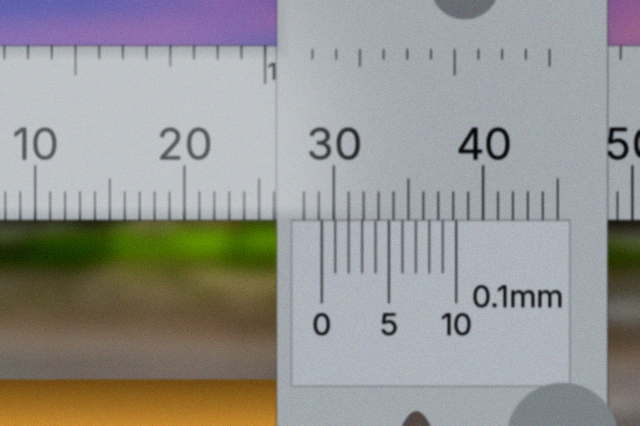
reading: **29.2** mm
